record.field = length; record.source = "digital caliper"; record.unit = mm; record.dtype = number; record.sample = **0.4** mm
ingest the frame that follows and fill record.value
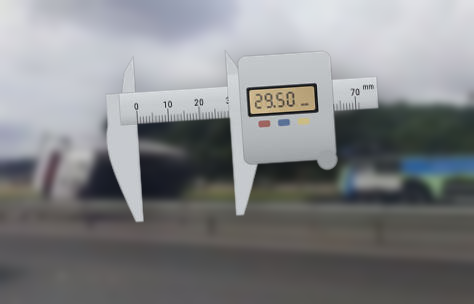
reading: **29.50** mm
